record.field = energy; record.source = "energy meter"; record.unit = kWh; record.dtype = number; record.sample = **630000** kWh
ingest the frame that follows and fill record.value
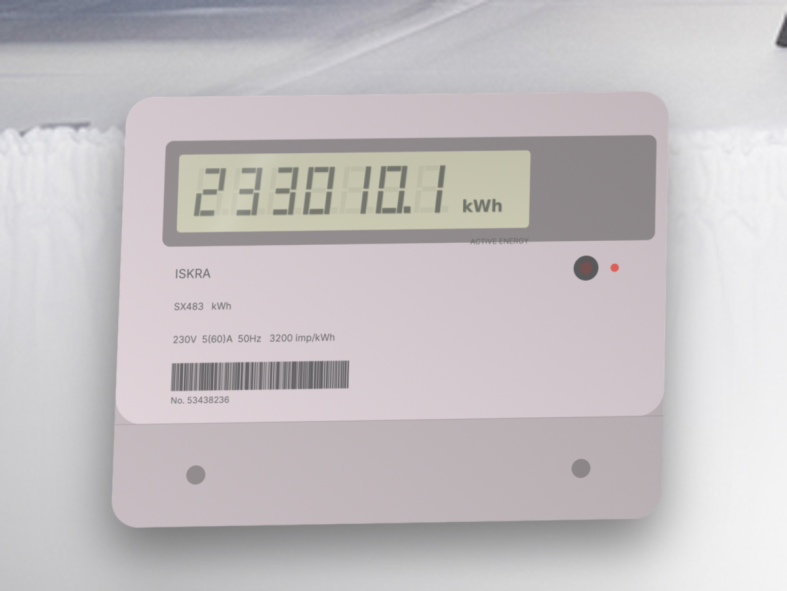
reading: **233010.1** kWh
